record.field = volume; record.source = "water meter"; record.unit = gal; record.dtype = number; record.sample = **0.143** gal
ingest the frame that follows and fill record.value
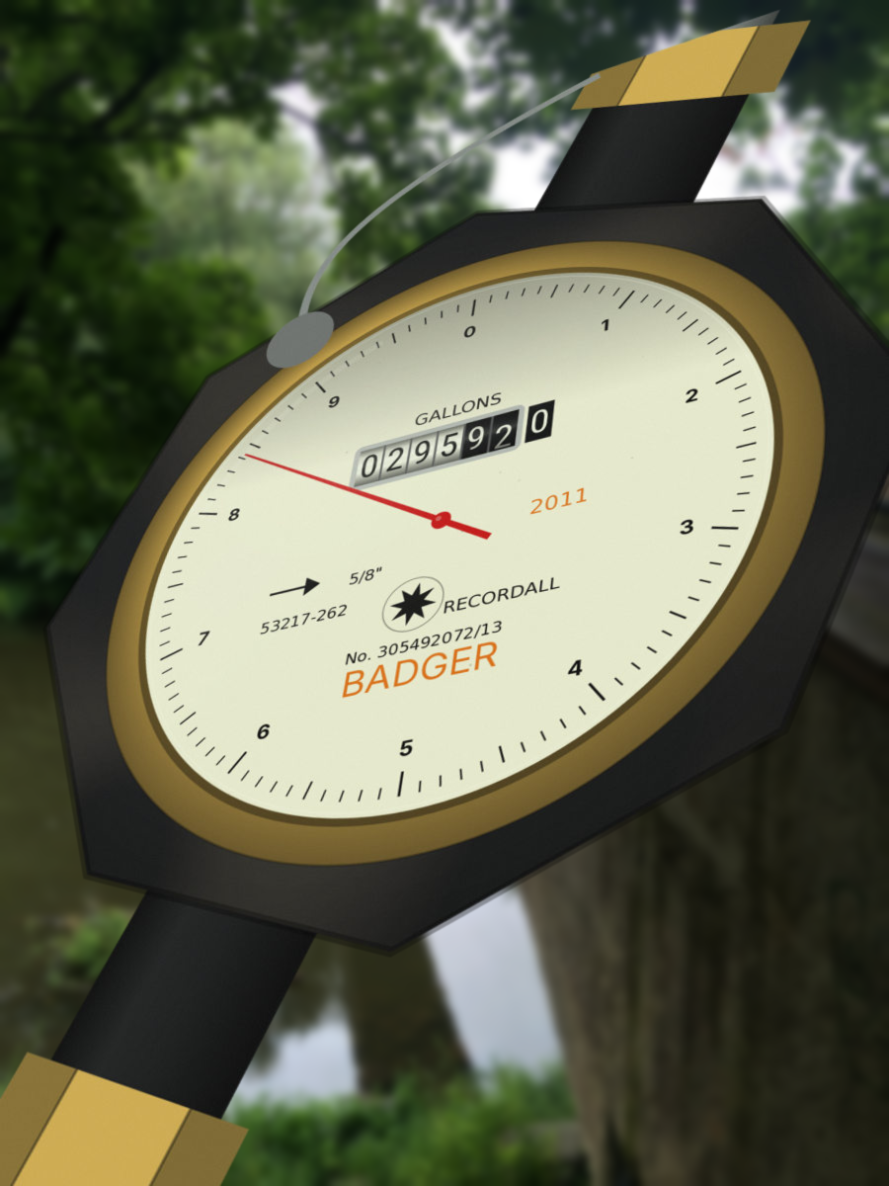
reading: **295918.4** gal
